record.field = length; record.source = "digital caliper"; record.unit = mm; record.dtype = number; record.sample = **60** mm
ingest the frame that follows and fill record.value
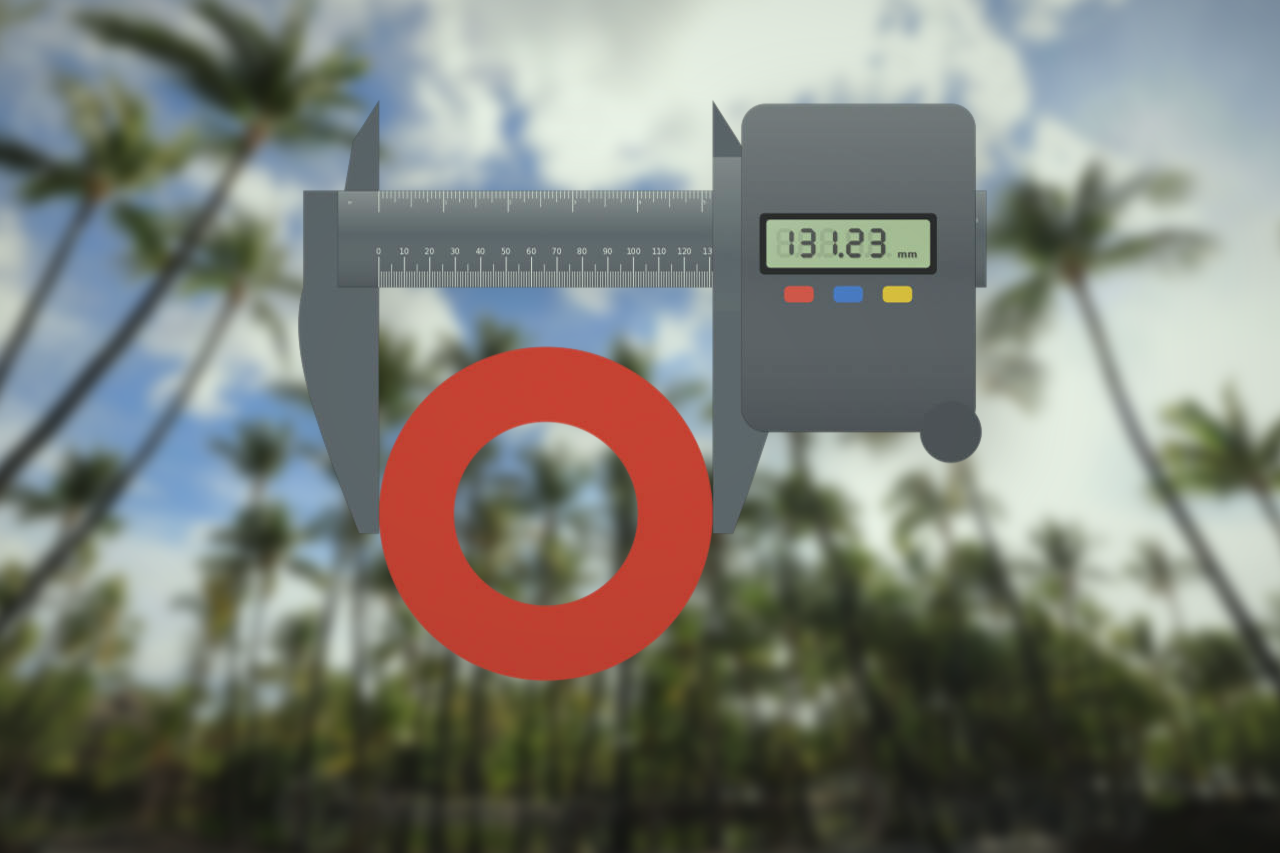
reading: **131.23** mm
